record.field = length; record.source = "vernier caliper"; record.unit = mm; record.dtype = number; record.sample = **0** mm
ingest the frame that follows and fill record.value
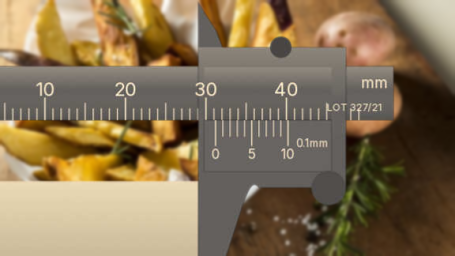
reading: **31.2** mm
